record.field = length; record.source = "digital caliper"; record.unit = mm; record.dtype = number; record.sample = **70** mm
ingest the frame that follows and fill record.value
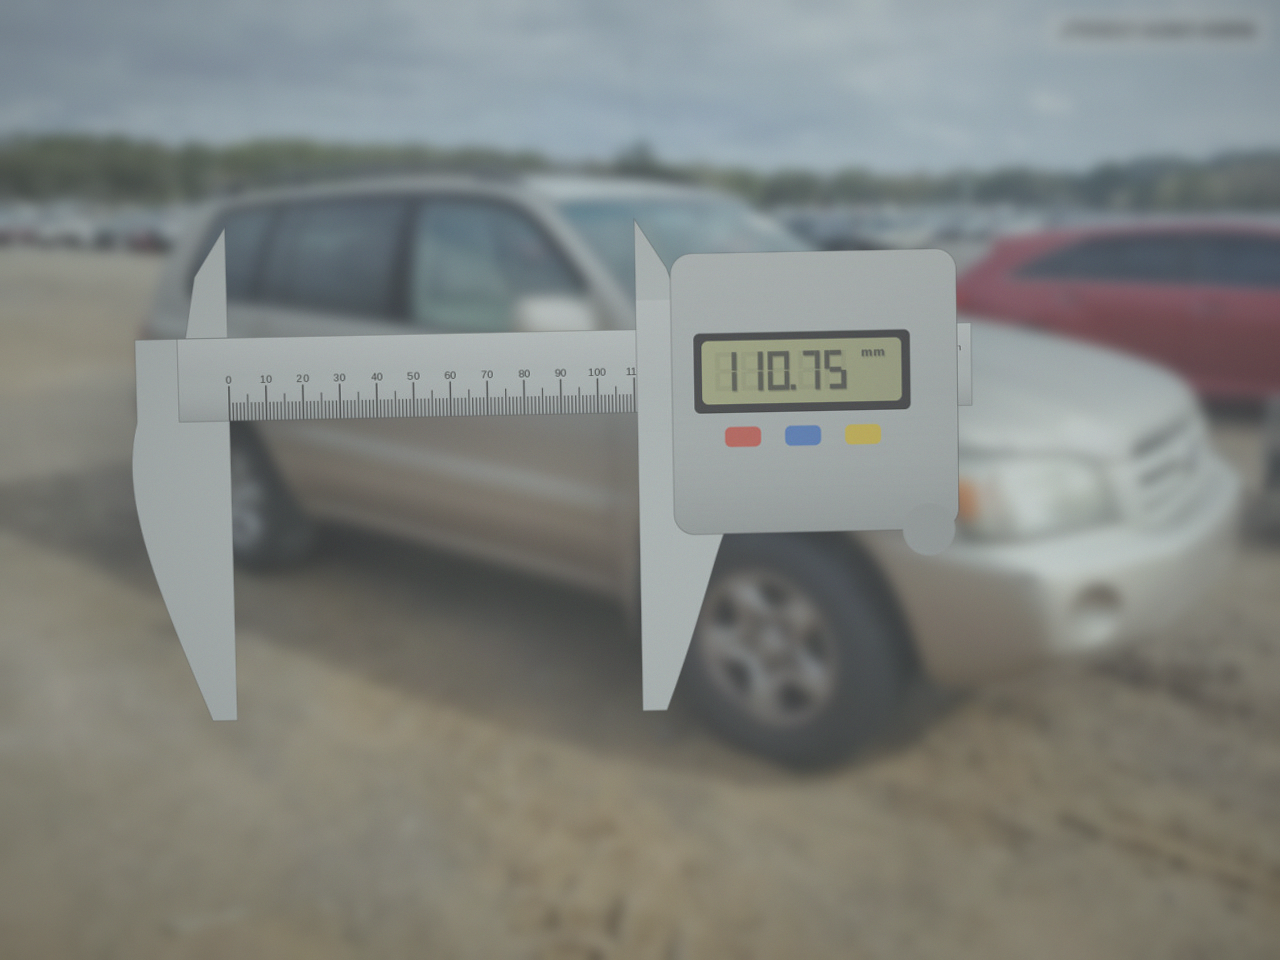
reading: **110.75** mm
